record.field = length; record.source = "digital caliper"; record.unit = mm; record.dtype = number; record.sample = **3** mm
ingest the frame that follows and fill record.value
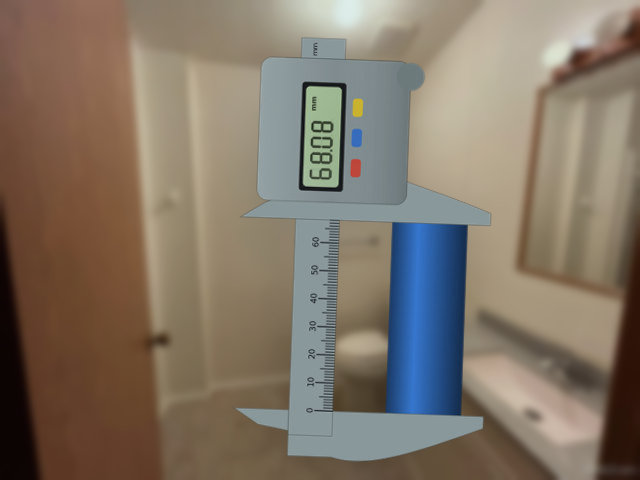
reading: **68.08** mm
